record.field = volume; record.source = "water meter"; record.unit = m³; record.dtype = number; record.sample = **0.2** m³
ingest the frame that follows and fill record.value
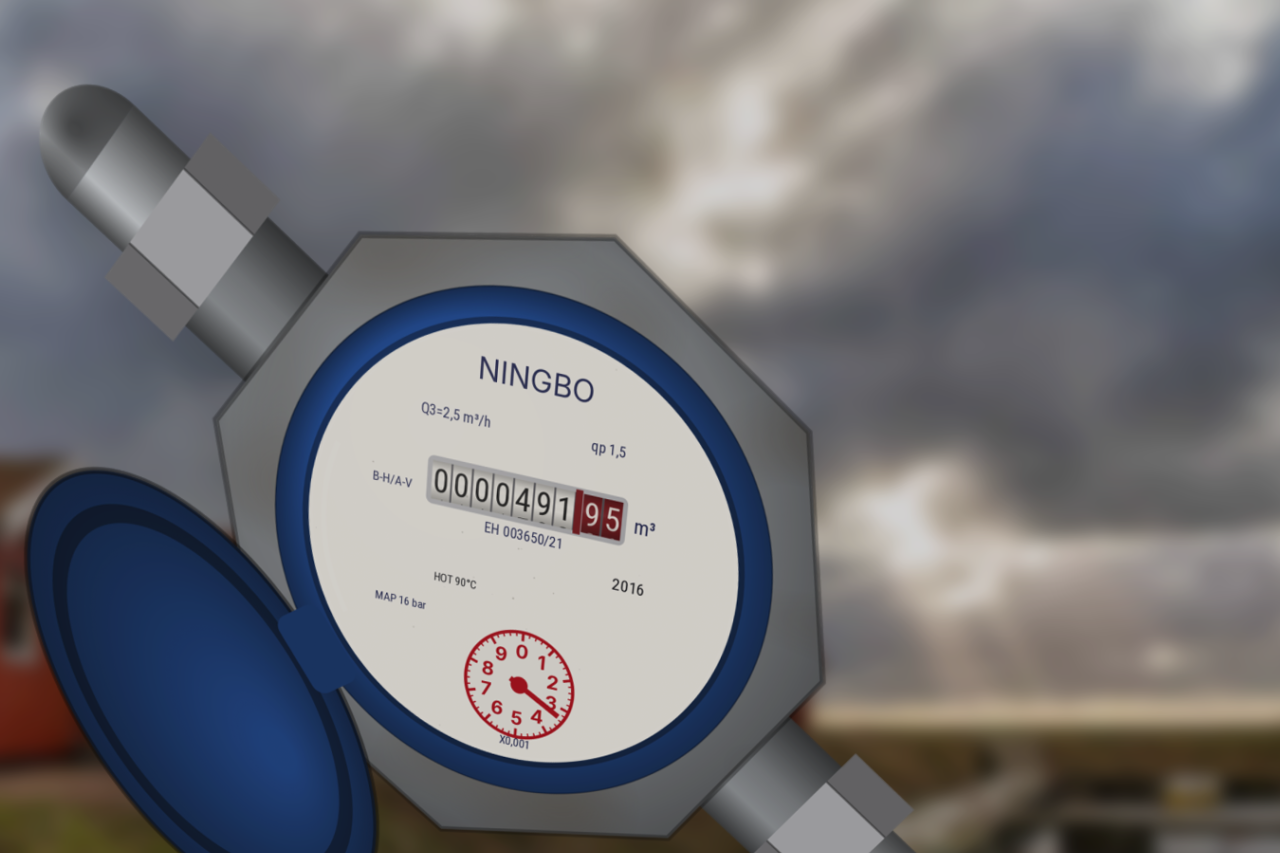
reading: **491.953** m³
